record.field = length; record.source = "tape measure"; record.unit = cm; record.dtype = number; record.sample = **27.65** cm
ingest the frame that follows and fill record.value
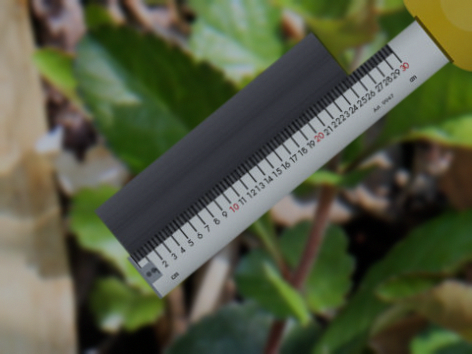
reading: **25.5** cm
